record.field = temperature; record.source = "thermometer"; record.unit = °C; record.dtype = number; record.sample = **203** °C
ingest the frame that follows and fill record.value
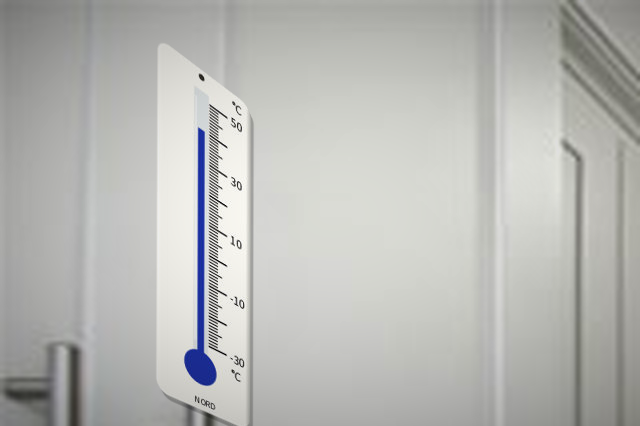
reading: **40** °C
